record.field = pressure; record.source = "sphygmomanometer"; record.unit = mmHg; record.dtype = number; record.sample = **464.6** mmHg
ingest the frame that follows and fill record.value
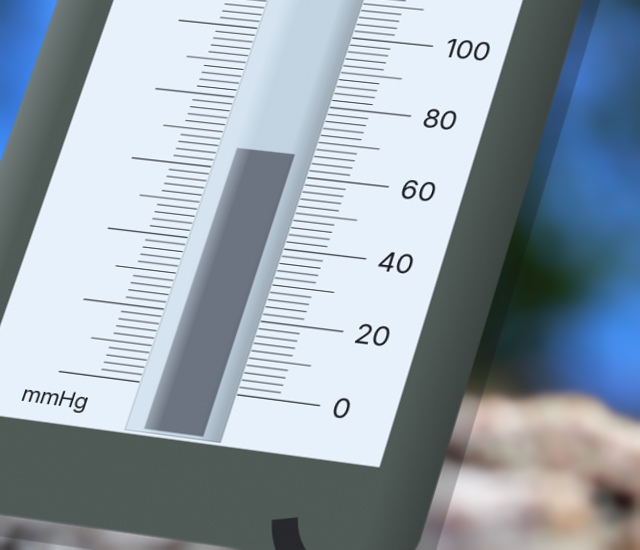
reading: **66** mmHg
